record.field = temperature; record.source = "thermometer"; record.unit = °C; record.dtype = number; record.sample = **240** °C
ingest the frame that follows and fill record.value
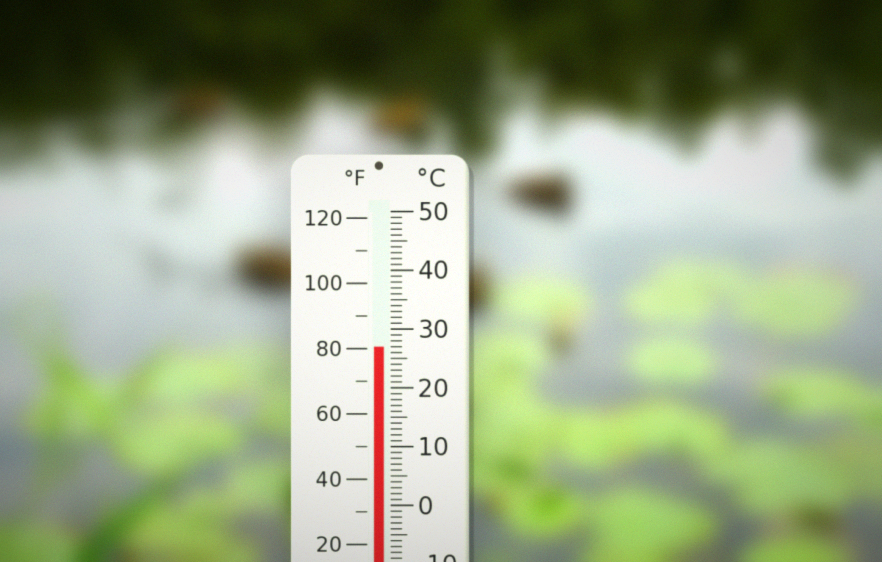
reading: **27** °C
